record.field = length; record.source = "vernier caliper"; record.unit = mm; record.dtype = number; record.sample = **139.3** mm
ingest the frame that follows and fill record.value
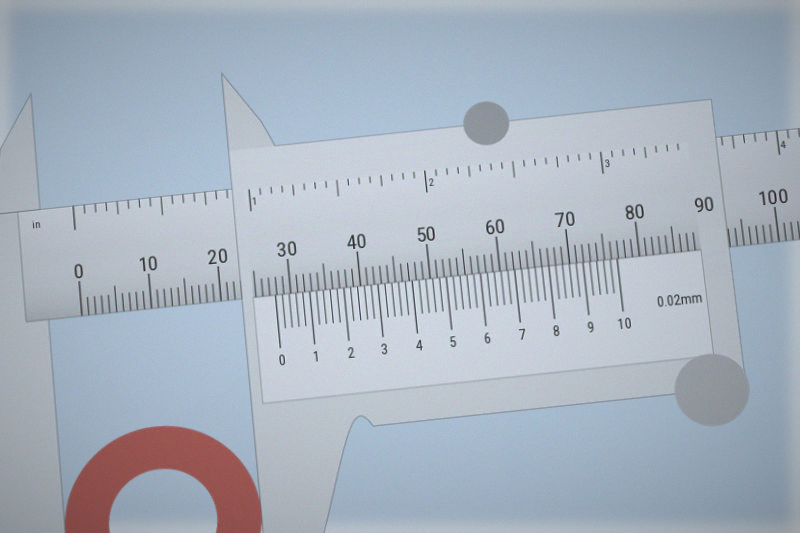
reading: **27.8** mm
